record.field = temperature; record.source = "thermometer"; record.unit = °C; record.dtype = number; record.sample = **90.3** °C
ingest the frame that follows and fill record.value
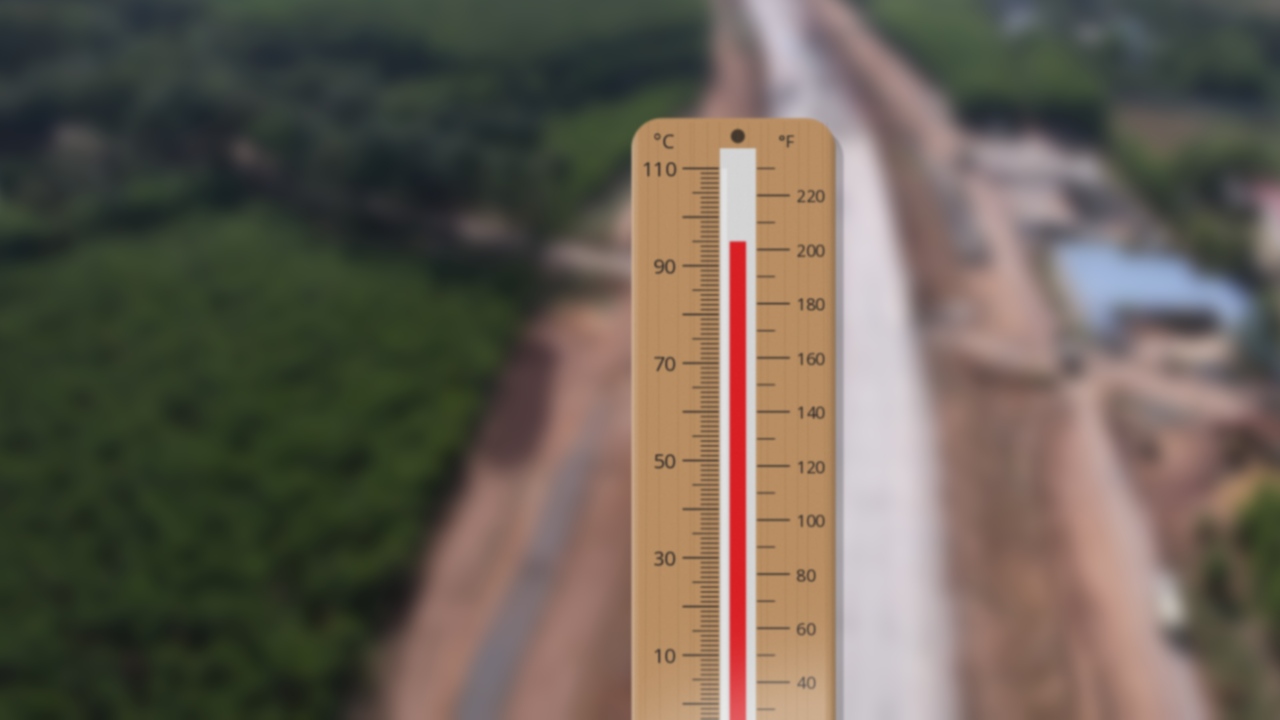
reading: **95** °C
